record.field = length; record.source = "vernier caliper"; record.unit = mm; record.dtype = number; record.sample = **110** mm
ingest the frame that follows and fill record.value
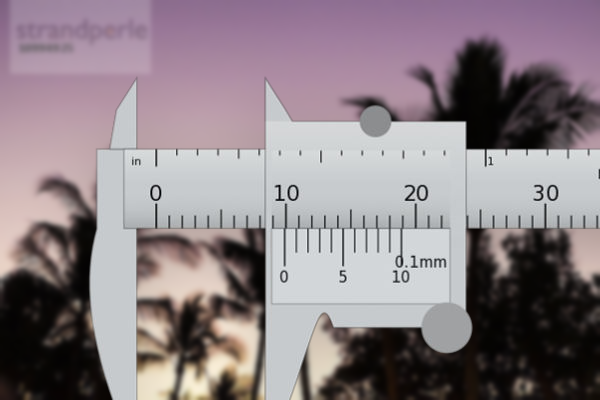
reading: **9.9** mm
